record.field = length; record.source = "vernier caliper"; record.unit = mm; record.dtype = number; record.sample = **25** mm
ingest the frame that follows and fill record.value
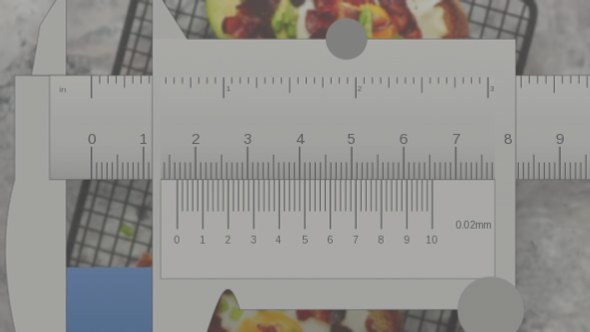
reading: **16.5** mm
